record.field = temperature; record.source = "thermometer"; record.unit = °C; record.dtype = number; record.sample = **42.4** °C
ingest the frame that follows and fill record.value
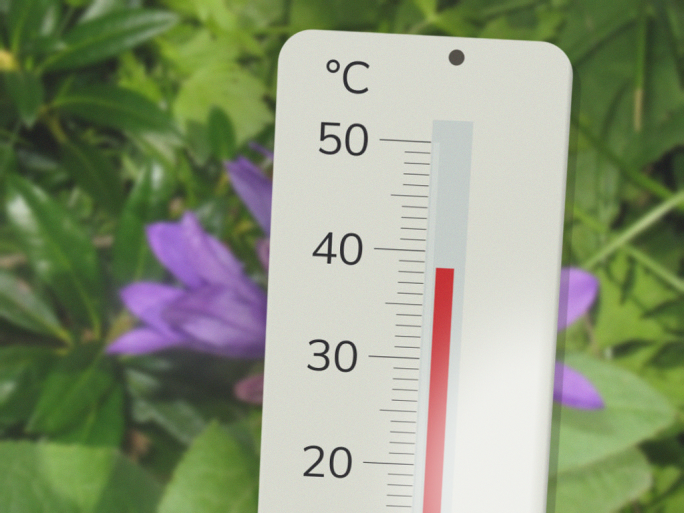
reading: **38.5** °C
